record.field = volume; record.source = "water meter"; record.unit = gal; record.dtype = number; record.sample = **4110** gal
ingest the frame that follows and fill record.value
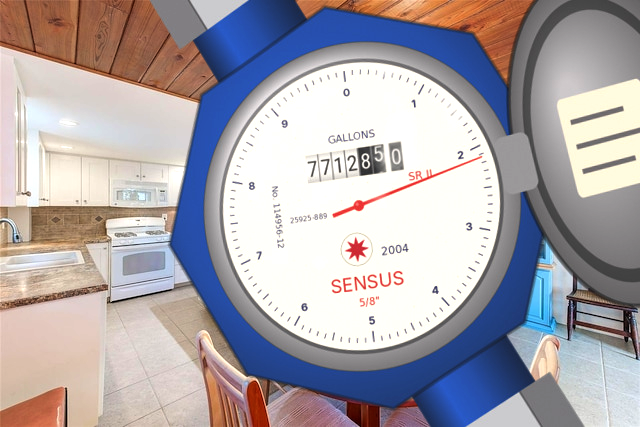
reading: **7712852.1** gal
